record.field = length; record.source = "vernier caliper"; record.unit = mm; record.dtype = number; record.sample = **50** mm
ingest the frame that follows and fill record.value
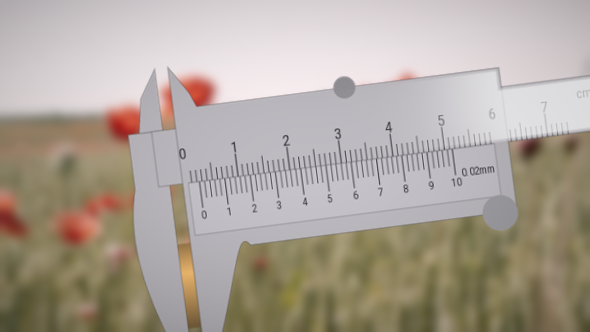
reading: **2.5** mm
